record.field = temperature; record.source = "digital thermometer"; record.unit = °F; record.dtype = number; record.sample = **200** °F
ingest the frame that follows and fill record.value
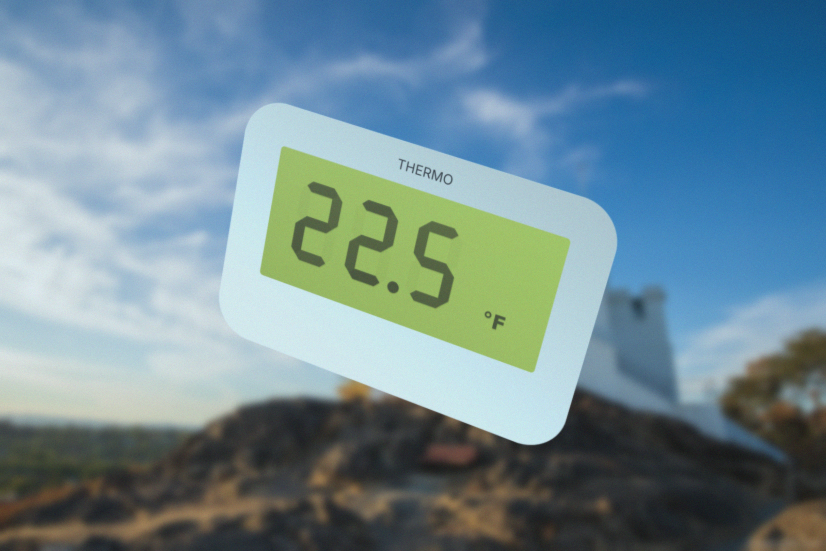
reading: **22.5** °F
